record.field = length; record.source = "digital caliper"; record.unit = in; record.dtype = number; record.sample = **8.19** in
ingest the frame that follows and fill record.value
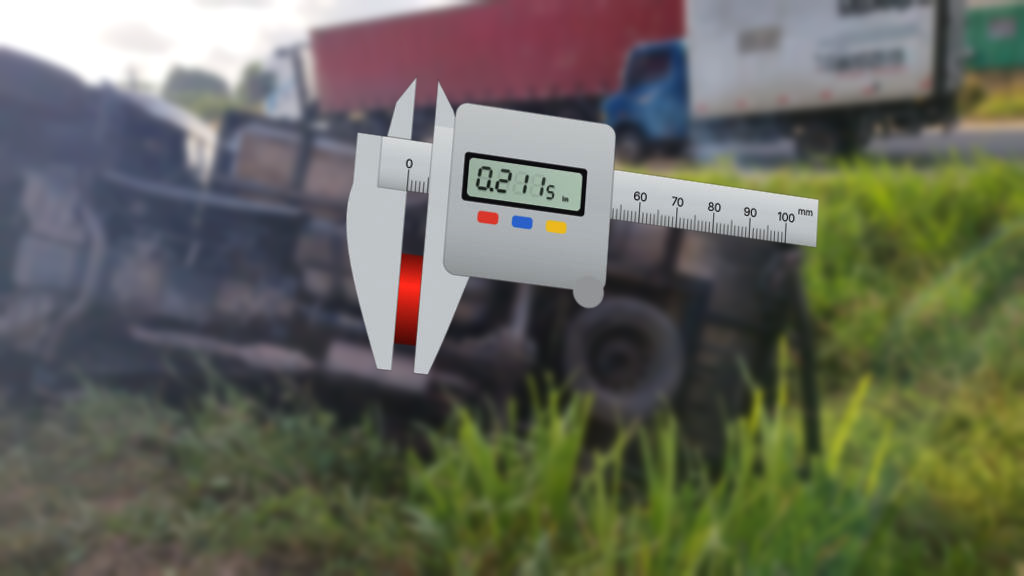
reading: **0.2115** in
